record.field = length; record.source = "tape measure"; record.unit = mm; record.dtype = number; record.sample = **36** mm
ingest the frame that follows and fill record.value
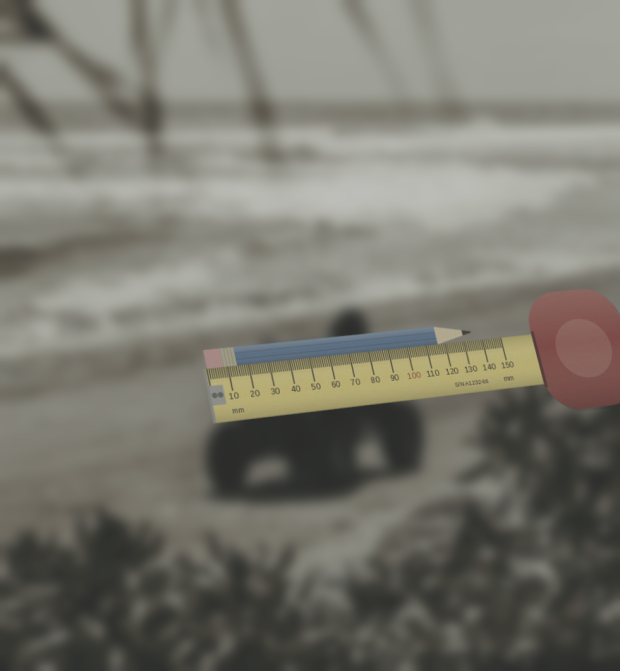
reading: **135** mm
